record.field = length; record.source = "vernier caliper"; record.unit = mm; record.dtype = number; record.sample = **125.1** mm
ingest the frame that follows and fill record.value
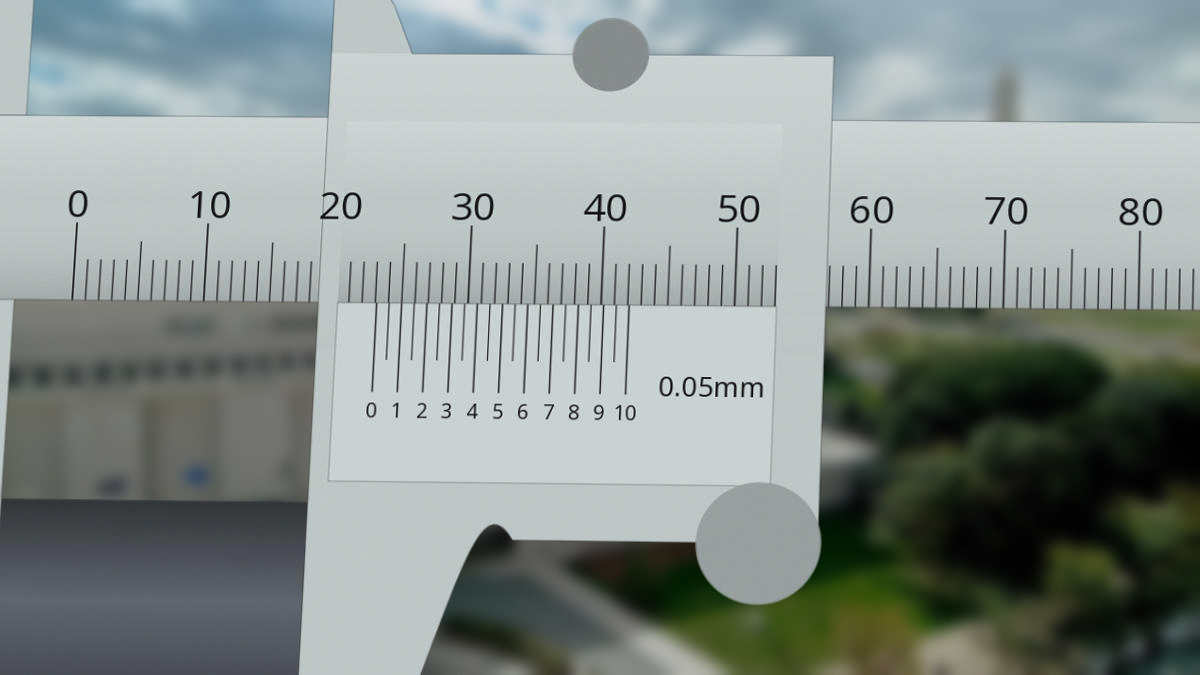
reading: **23.1** mm
